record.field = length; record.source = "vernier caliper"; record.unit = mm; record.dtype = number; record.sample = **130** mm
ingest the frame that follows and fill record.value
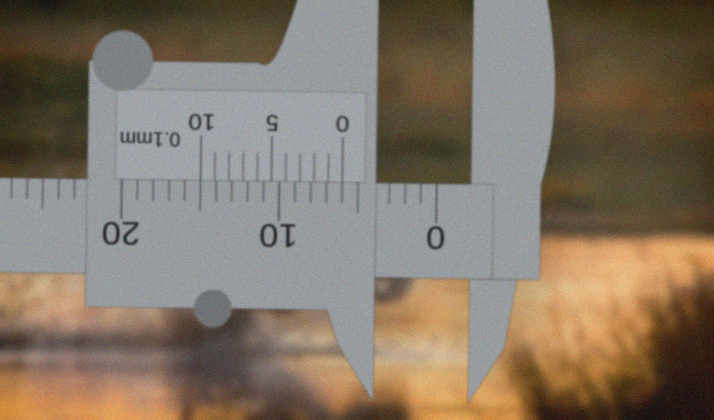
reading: **6.0** mm
